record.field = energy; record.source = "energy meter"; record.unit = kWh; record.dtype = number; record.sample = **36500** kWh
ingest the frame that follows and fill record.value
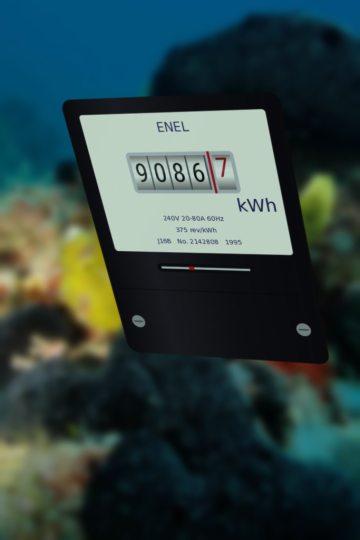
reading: **9086.7** kWh
